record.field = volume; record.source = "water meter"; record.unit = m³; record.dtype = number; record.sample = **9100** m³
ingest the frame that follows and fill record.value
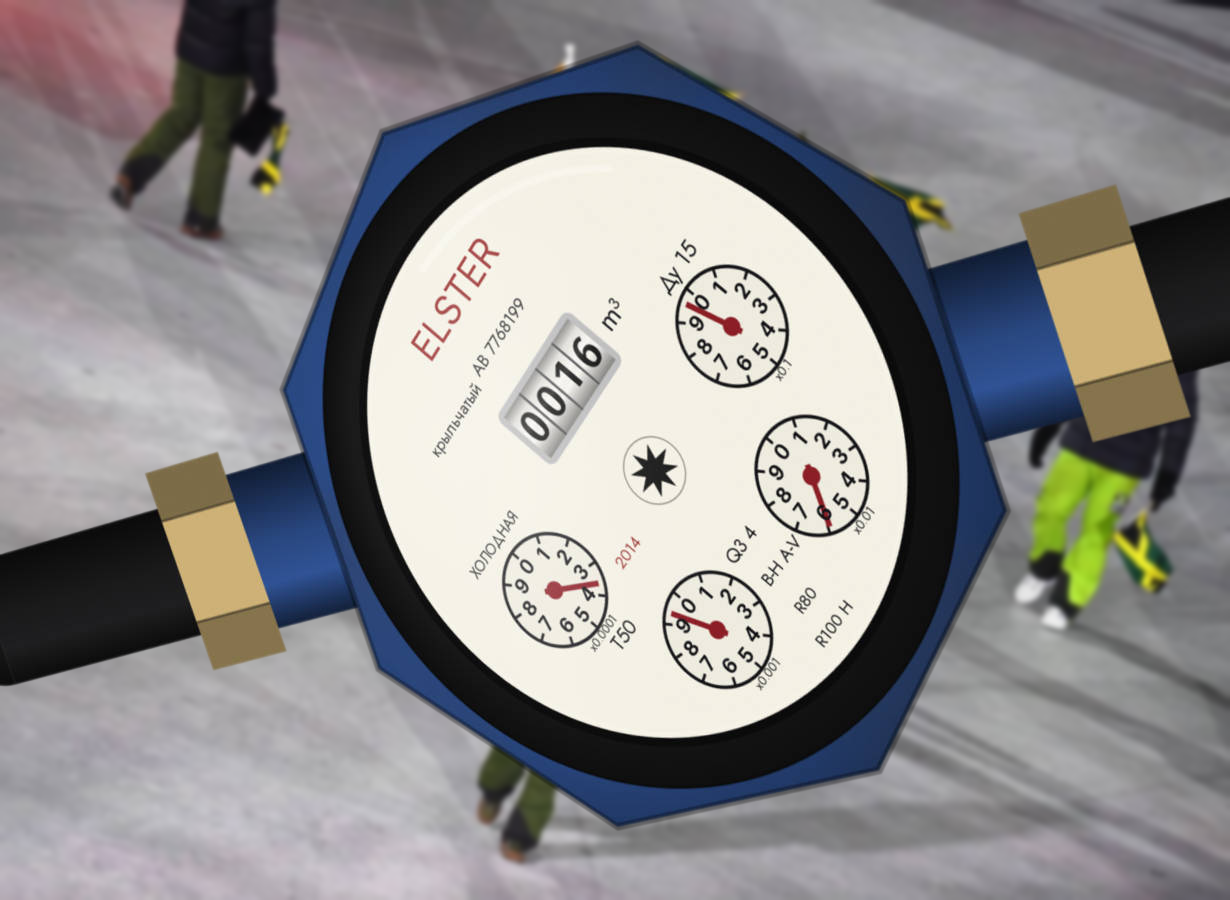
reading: **15.9593** m³
